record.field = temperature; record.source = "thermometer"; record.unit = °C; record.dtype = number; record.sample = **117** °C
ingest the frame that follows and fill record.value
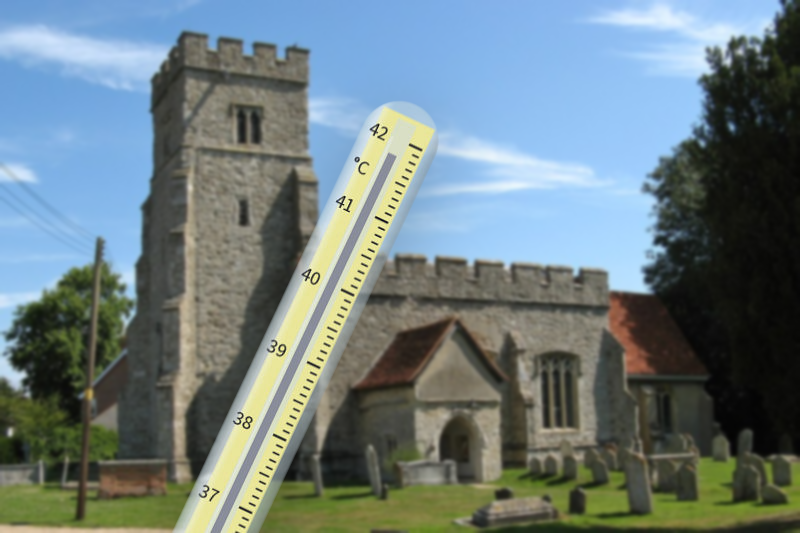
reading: **41.8** °C
